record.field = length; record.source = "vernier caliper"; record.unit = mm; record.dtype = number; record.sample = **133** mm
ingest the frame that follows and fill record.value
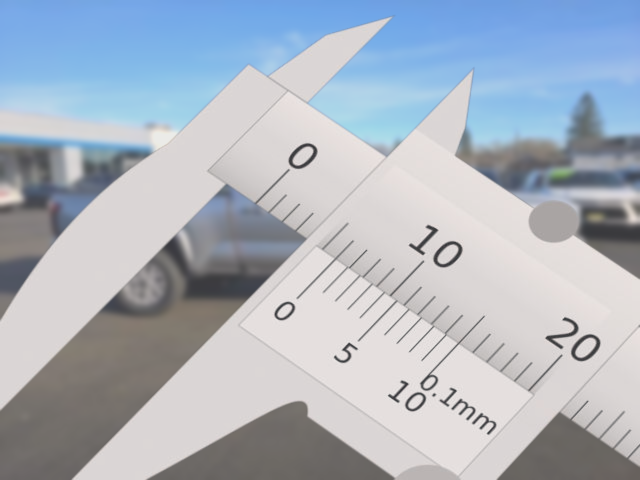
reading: **6.0** mm
